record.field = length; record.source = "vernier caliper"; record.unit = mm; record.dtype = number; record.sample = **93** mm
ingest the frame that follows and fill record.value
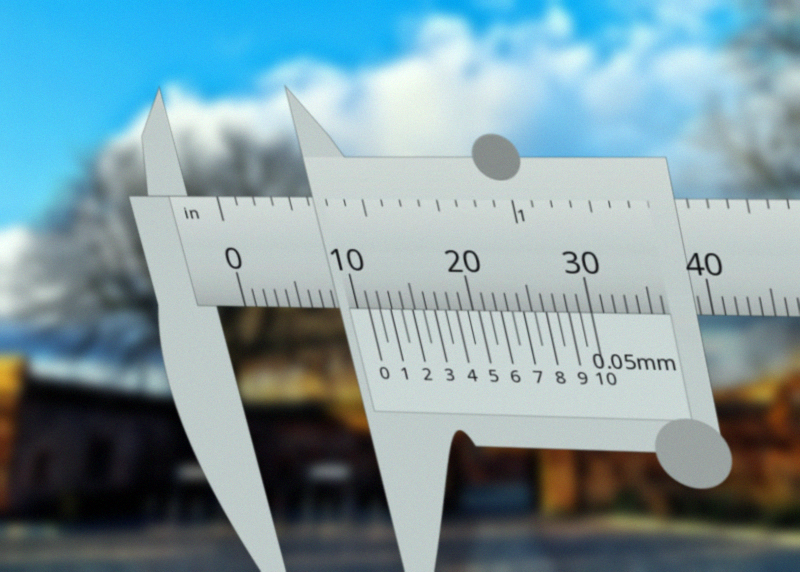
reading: **11.0** mm
